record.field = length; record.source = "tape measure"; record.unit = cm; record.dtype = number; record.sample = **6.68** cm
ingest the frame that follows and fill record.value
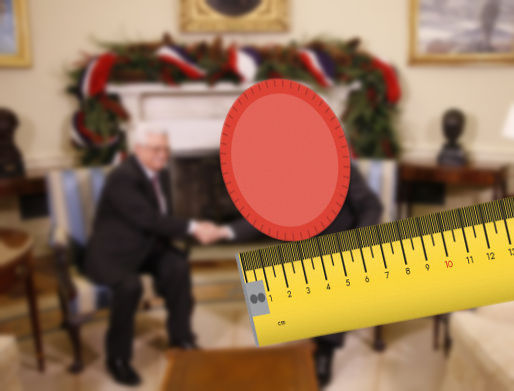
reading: **6.5** cm
